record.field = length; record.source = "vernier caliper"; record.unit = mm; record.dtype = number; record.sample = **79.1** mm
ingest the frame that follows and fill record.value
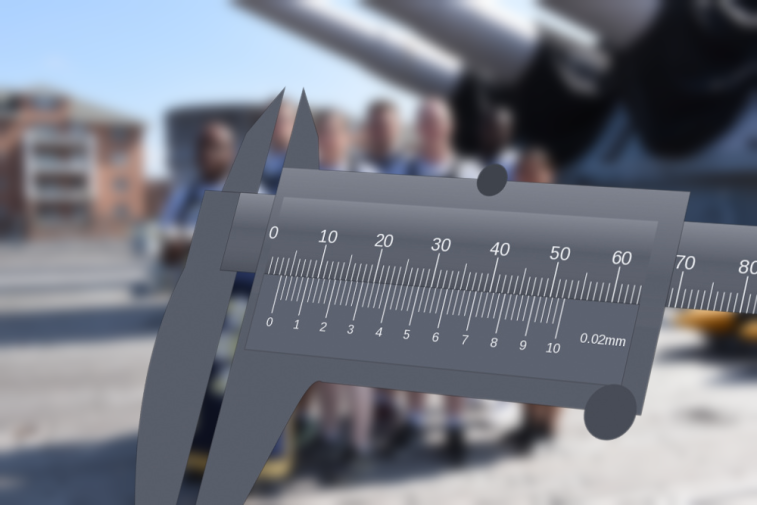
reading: **3.4** mm
